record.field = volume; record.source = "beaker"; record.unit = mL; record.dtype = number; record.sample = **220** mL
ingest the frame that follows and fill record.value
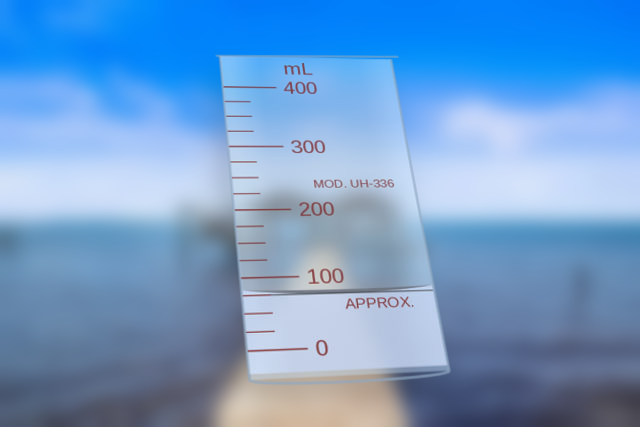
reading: **75** mL
